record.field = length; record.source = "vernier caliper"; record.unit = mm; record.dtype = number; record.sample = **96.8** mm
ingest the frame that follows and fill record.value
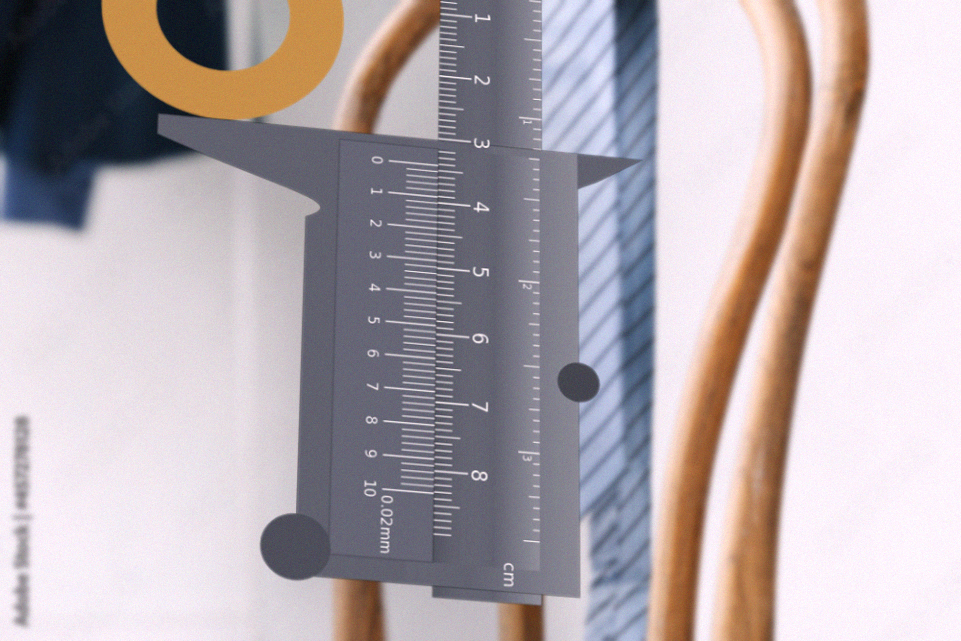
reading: **34.2** mm
